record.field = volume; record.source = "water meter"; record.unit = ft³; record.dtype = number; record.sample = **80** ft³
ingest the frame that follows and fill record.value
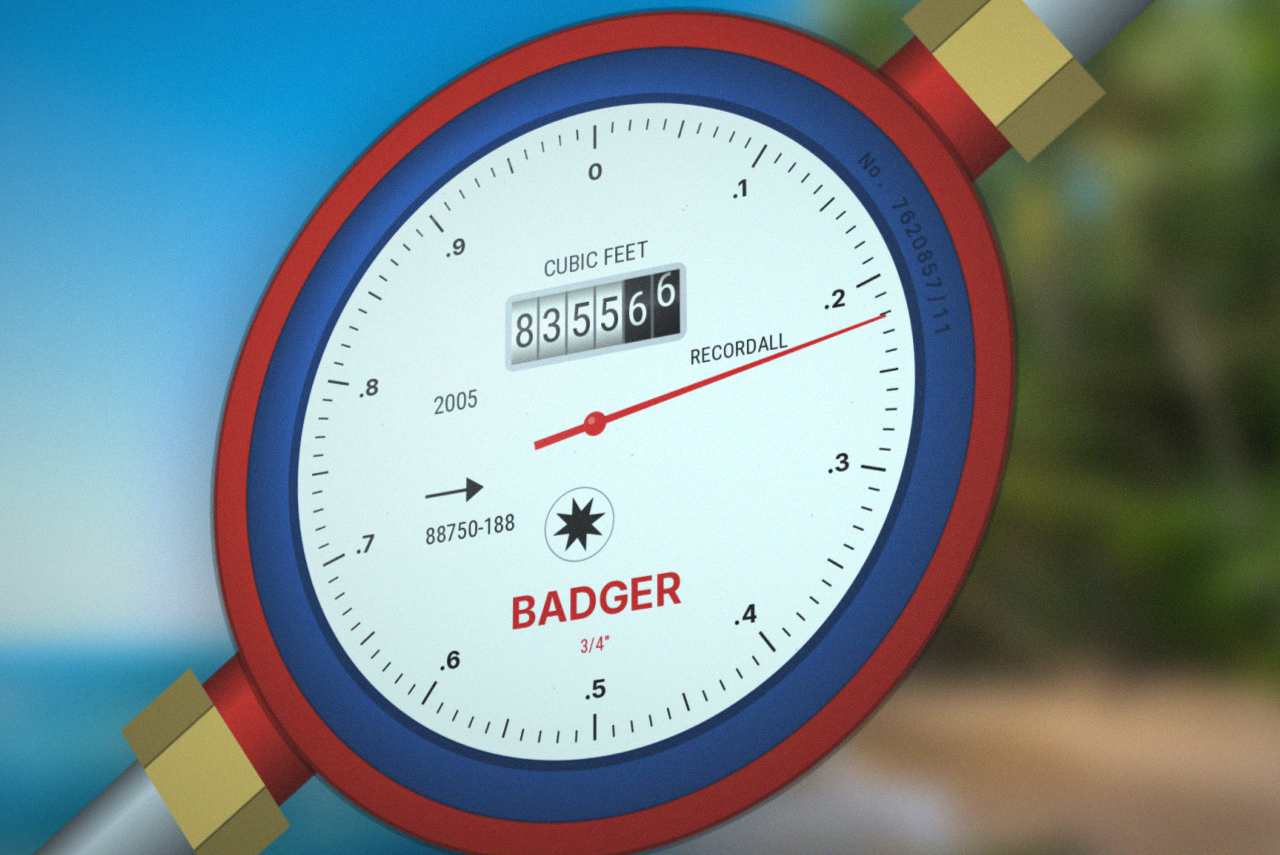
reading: **835566.22** ft³
